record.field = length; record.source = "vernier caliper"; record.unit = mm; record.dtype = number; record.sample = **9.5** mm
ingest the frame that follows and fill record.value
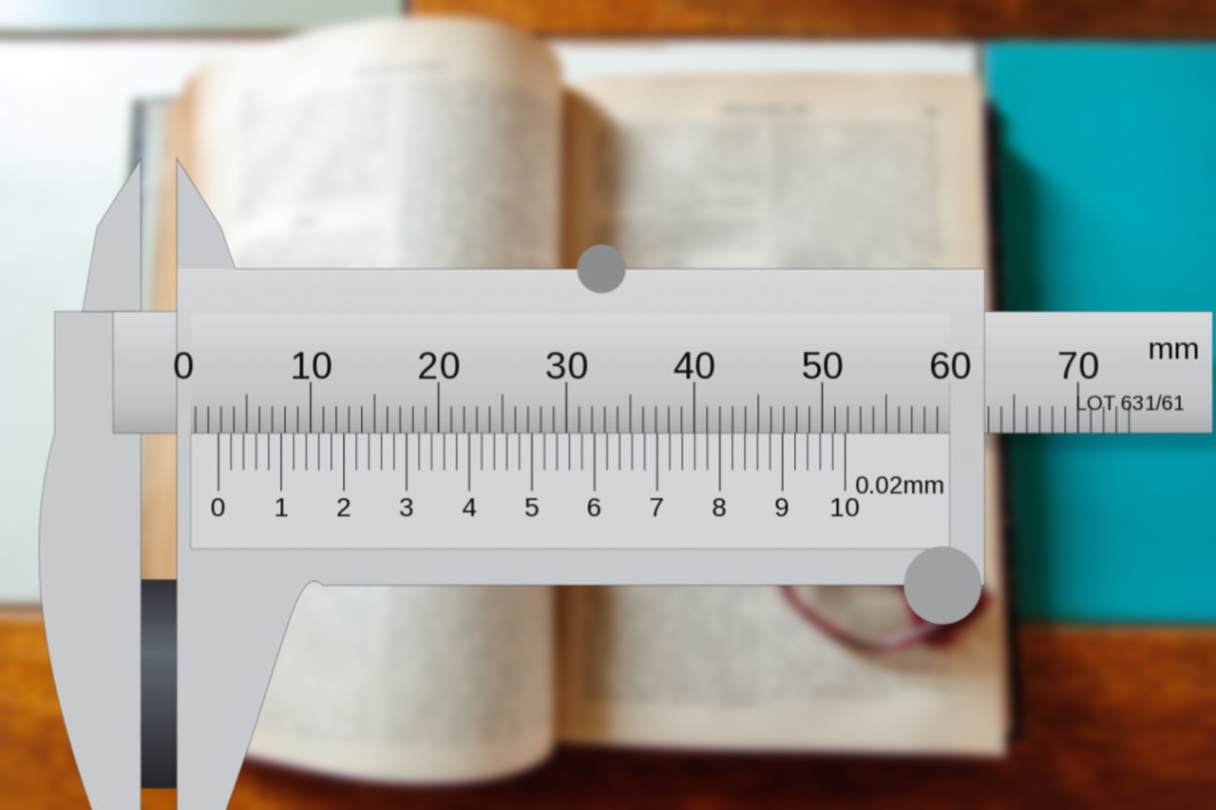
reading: **2.8** mm
